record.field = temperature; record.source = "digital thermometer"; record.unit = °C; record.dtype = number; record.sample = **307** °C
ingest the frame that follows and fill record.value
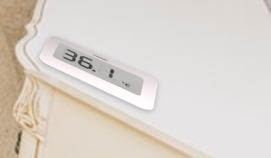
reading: **36.1** °C
